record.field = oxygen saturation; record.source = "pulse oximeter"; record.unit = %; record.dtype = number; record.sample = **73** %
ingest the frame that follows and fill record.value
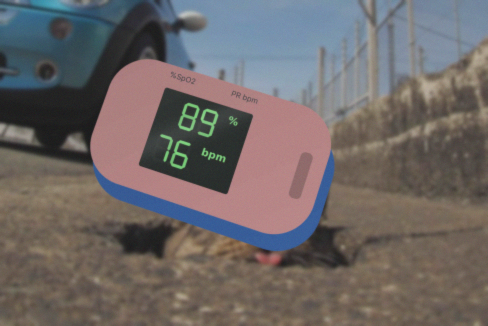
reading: **89** %
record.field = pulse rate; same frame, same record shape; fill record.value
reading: **76** bpm
